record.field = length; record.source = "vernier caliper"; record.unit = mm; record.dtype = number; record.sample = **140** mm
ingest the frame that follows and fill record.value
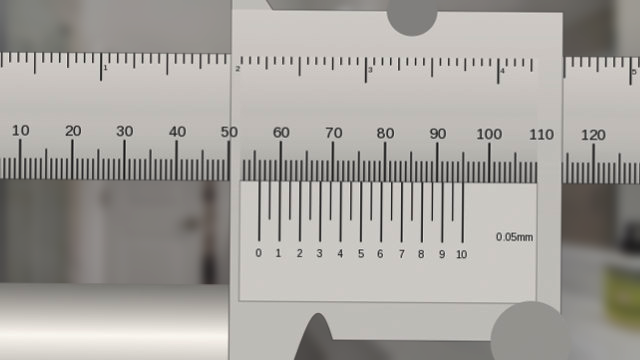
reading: **56.0** mm
